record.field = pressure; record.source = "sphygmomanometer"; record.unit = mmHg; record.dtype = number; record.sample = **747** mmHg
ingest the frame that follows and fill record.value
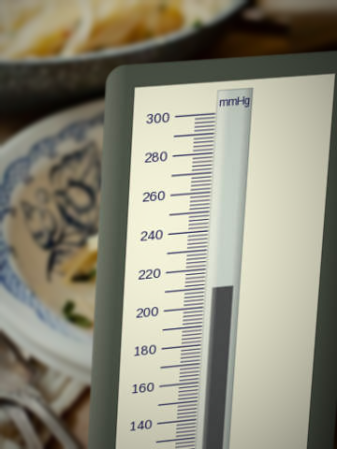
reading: **210** mmHg
